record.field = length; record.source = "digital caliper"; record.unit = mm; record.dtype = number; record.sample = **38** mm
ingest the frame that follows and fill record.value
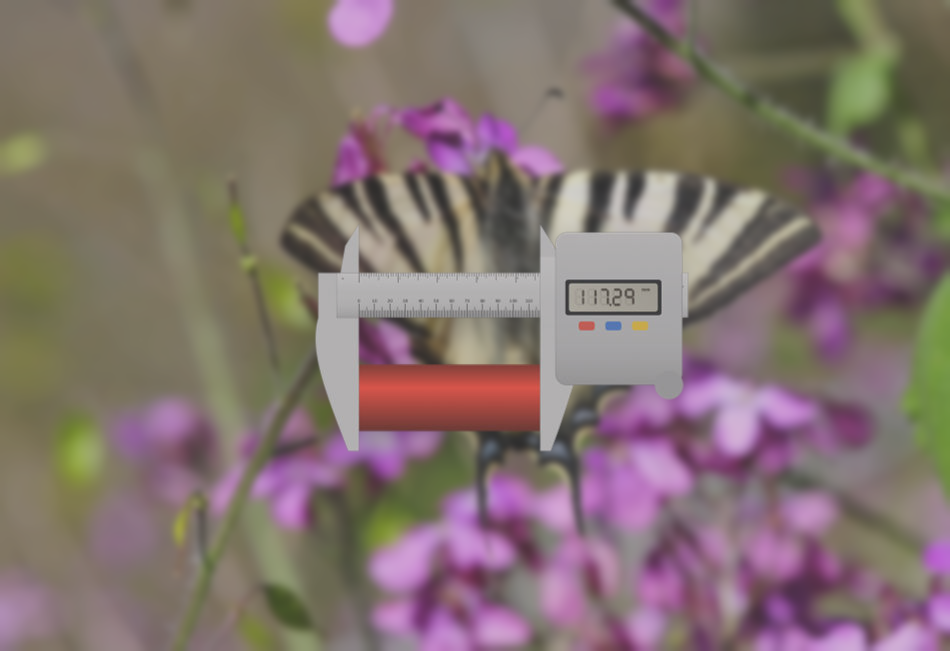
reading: **117.29** mm
